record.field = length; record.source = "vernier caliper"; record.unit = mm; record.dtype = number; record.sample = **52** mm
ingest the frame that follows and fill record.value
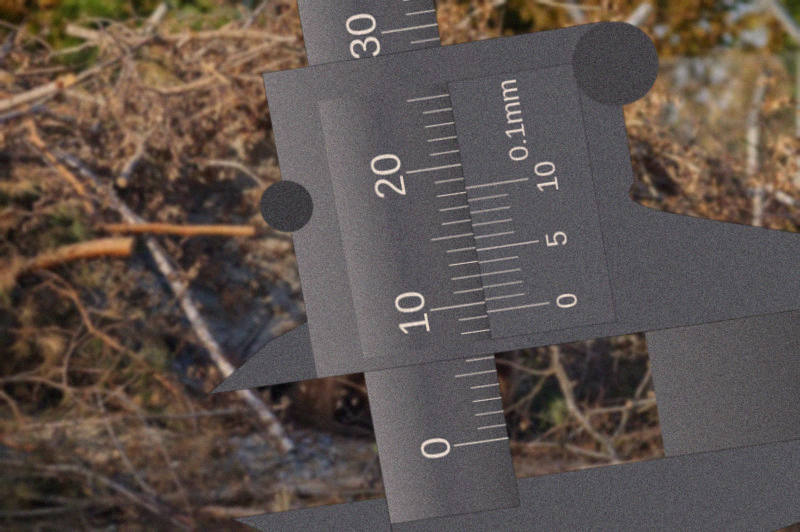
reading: **9.3** mm
